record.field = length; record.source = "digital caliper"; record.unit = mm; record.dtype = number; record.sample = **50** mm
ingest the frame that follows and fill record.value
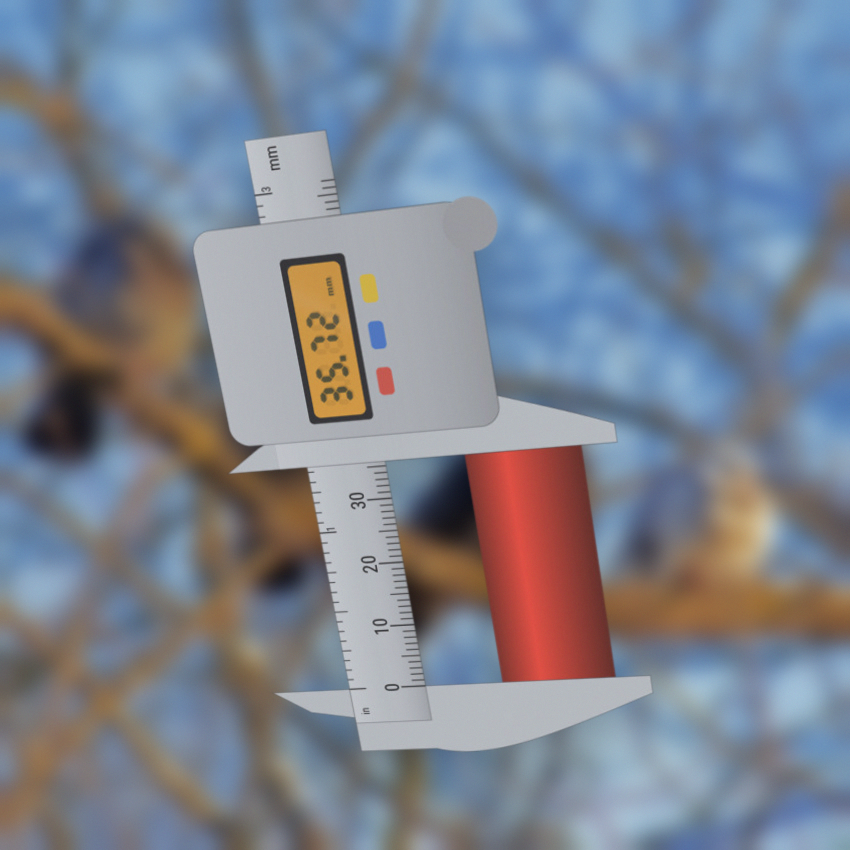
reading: **35.72** mm
